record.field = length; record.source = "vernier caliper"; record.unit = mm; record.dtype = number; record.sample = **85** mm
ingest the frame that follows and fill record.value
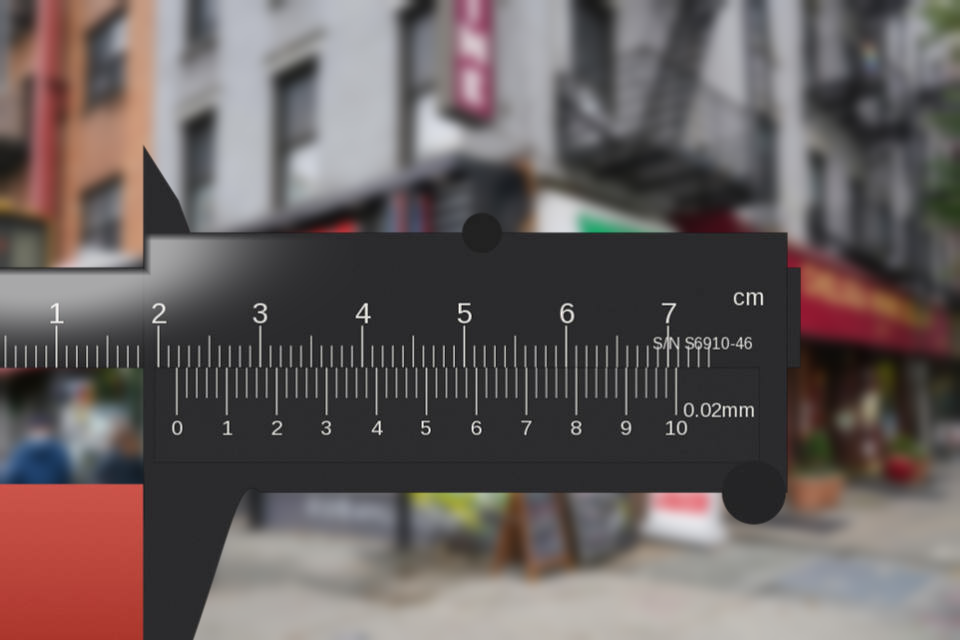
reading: **21.8** mm
